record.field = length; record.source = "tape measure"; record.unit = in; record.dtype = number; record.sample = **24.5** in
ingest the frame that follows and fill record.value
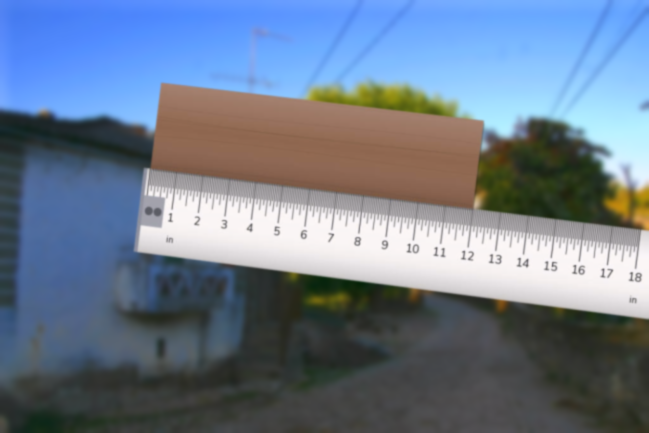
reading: **12** in
